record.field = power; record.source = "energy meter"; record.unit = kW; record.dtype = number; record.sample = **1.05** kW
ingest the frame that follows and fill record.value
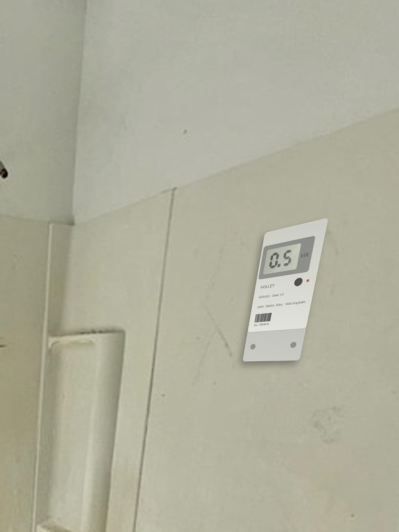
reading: **0.5** kW
